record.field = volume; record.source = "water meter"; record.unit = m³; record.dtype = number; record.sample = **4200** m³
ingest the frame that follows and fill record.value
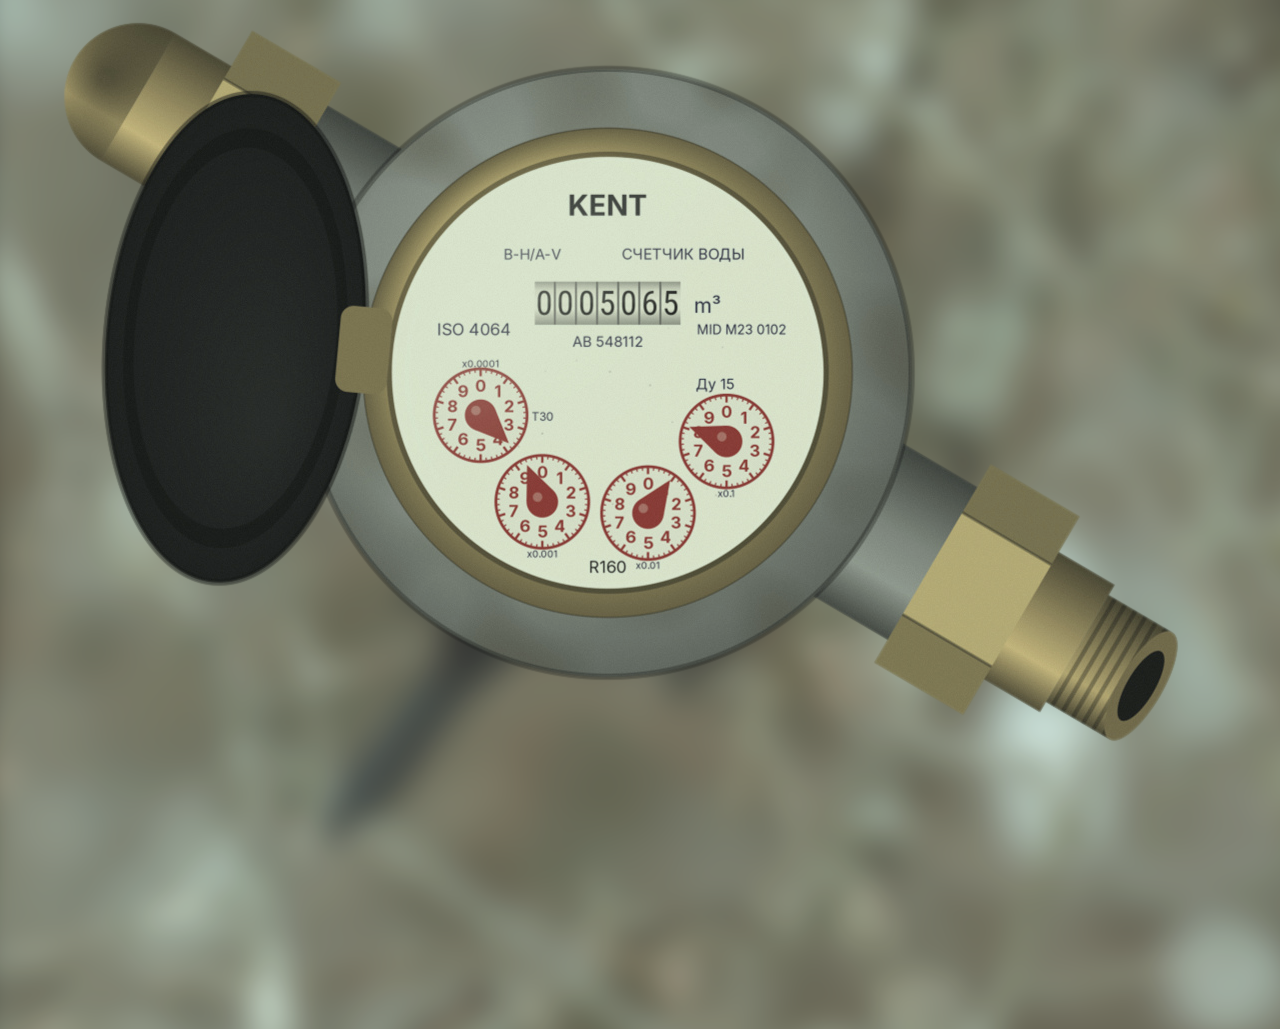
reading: **5065.8093** m³
